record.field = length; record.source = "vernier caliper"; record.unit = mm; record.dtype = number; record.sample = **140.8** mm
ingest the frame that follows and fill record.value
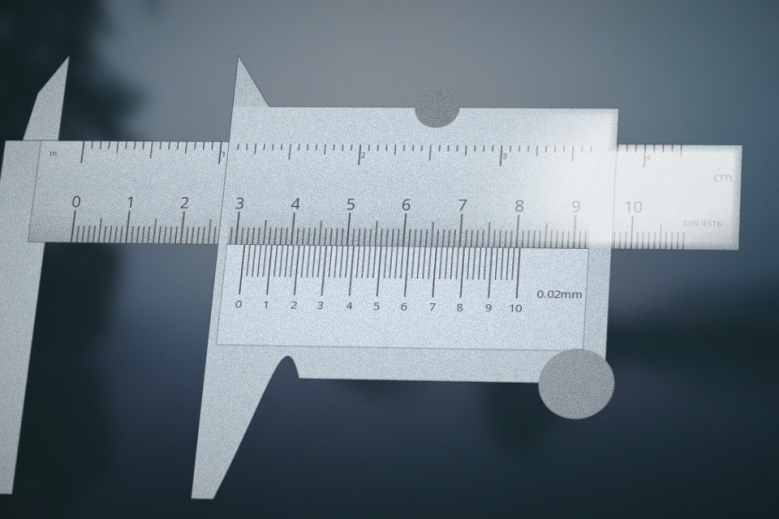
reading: **31.6** mm
